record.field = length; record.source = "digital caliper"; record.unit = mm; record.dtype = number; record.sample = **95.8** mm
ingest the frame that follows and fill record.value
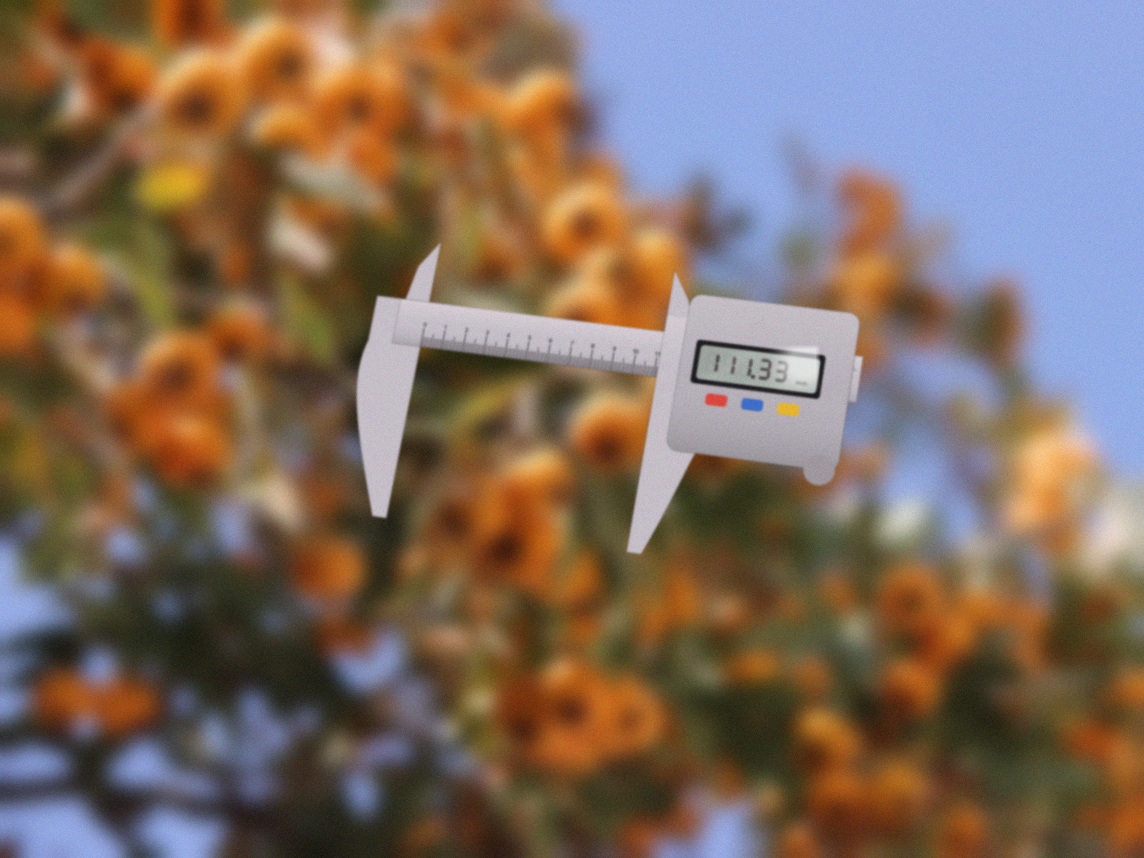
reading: **111.33** mm
